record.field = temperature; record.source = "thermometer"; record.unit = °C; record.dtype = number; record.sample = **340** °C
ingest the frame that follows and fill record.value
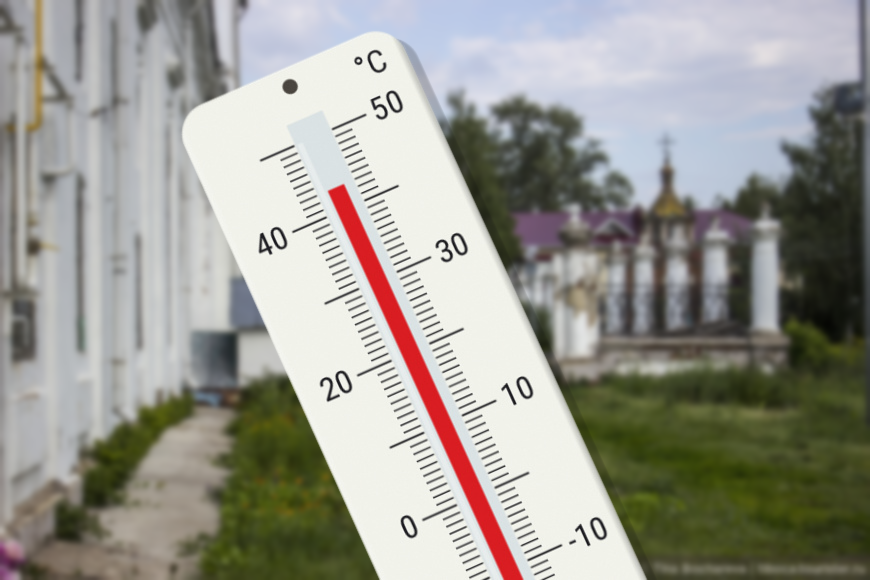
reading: **43** °C
